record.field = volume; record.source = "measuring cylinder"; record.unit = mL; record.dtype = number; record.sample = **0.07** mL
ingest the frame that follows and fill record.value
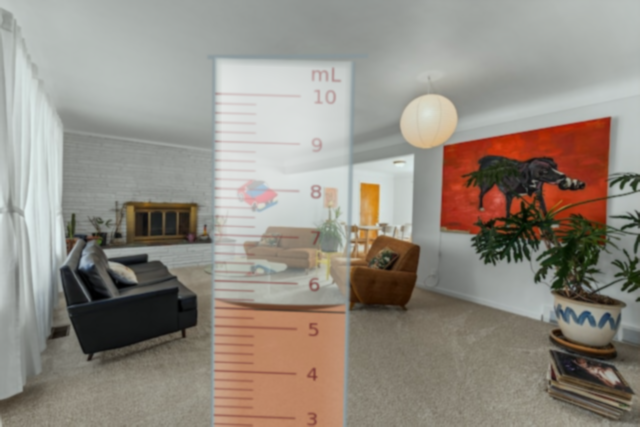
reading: **5.4** mL
